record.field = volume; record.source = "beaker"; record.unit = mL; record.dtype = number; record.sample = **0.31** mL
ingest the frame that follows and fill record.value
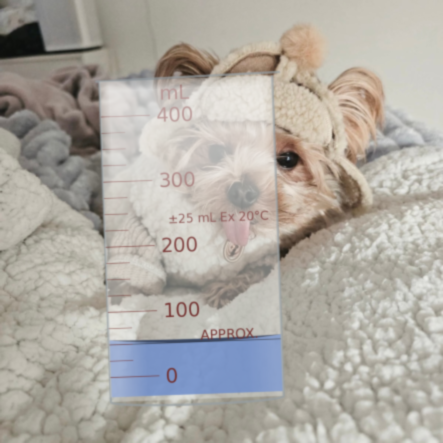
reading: **50** mL
